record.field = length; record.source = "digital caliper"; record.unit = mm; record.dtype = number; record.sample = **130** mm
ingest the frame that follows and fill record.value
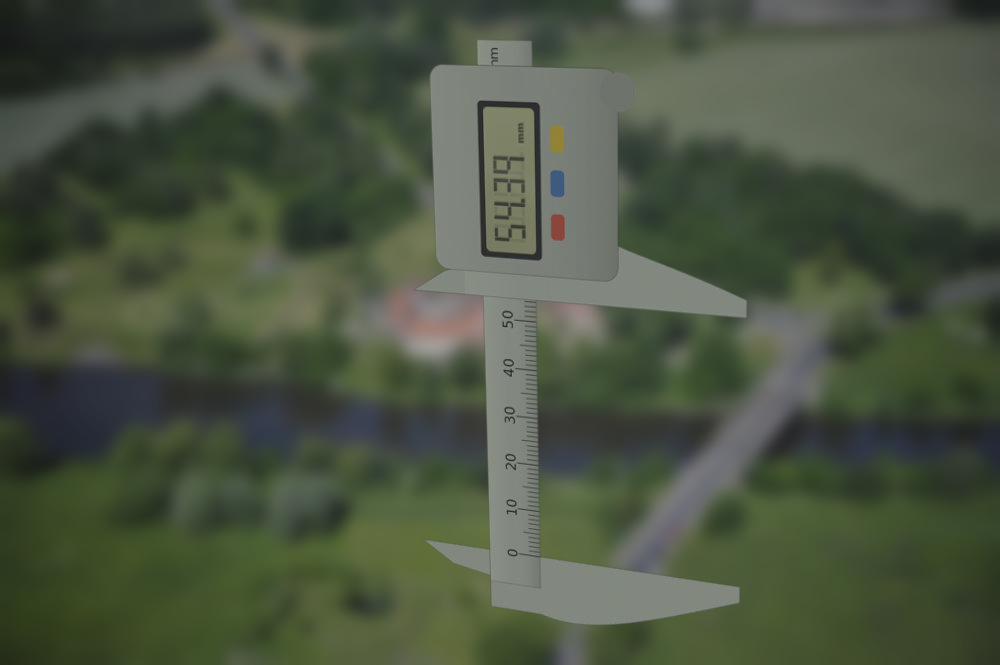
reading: **54.39** mm
